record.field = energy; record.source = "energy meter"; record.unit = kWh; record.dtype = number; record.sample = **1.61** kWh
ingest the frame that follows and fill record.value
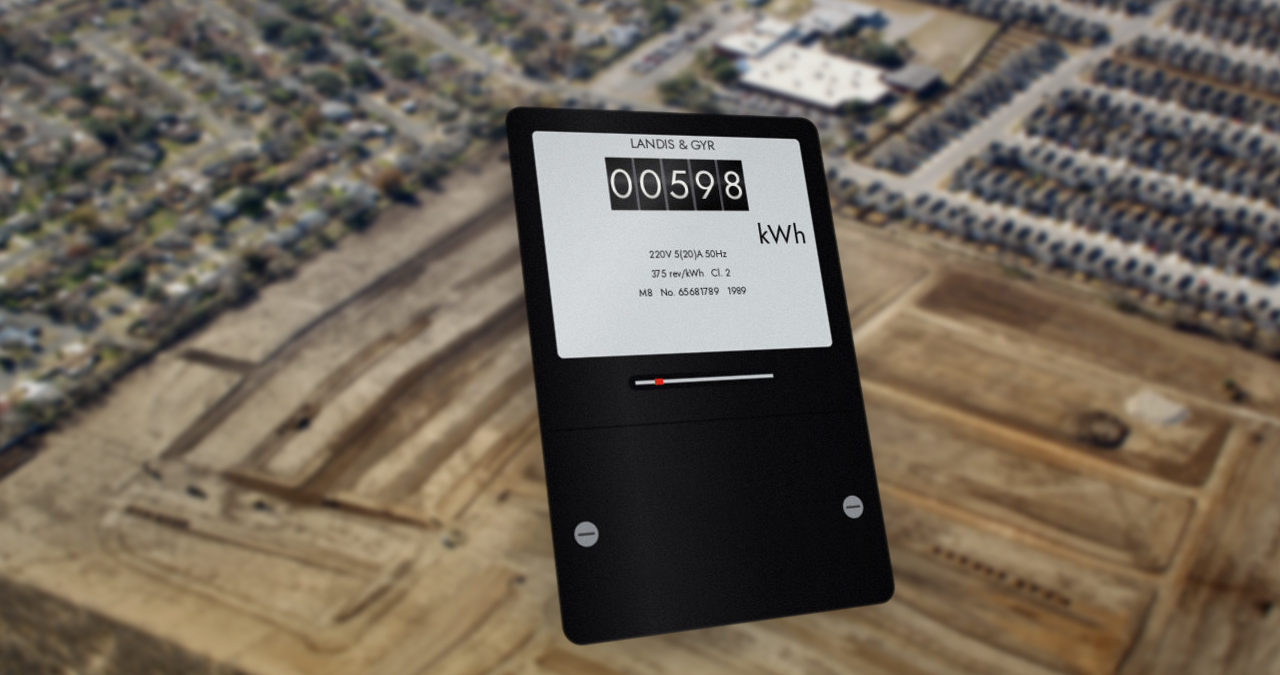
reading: **598** kWh
